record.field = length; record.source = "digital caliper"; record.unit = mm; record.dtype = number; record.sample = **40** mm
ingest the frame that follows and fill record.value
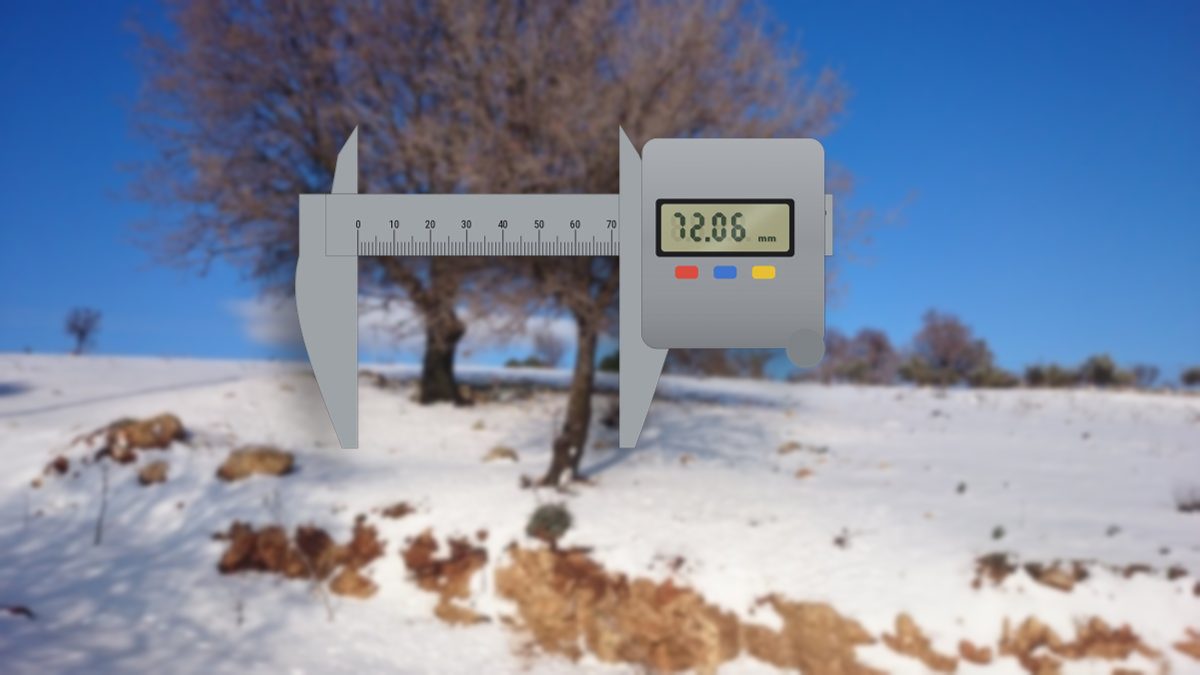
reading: **72.06** mm
